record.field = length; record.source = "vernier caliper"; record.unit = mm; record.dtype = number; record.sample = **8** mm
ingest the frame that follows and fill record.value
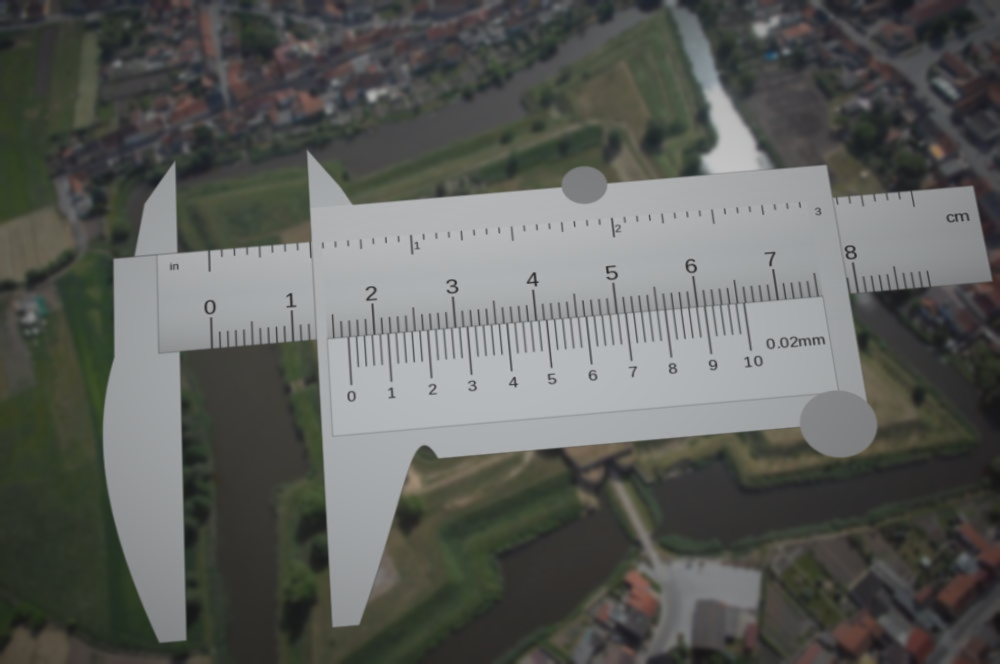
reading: **16.8** mm
